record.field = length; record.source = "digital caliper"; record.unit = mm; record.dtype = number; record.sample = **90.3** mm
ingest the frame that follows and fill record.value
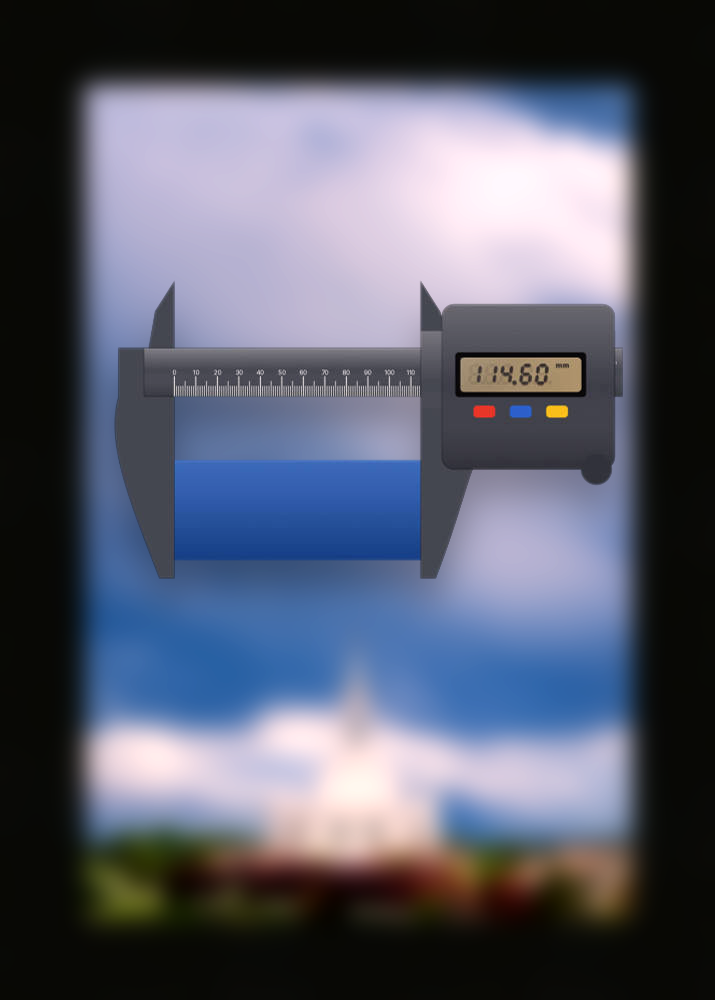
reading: **114.60** mm
